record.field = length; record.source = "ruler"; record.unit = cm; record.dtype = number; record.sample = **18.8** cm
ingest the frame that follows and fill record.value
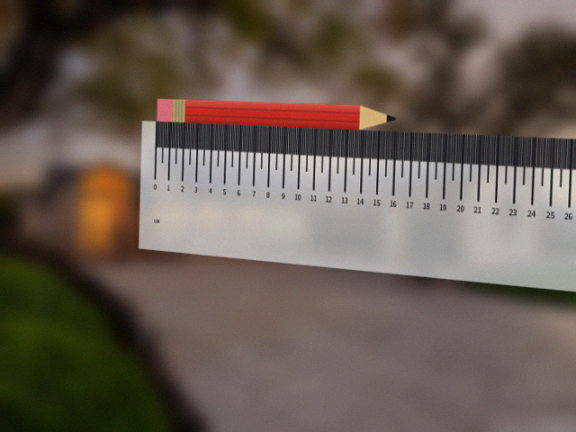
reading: **16** cm
